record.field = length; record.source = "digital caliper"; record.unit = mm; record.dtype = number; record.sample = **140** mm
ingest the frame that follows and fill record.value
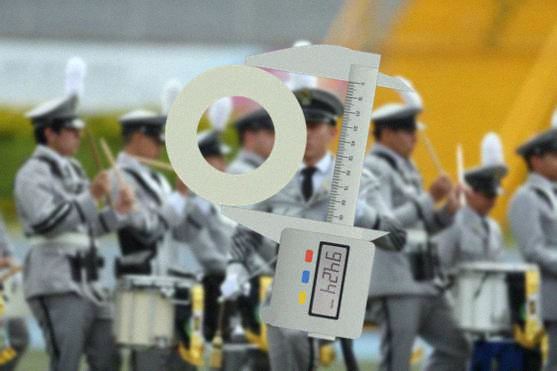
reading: **94.24** mm
